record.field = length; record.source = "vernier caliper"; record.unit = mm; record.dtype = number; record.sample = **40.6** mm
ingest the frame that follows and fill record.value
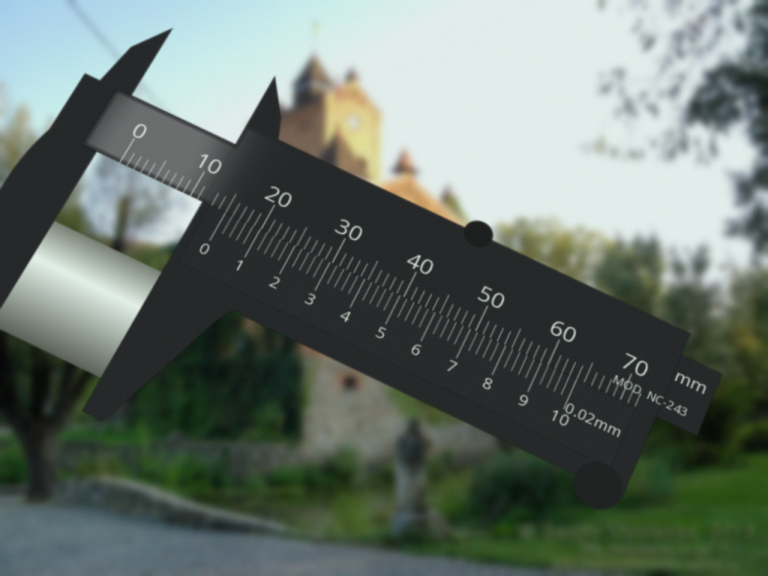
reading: **15.0** mm
